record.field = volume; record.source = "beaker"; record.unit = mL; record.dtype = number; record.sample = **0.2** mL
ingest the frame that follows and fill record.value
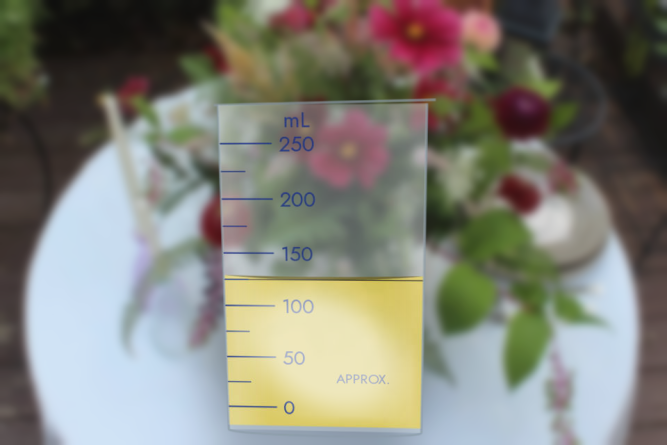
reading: **125** mL
